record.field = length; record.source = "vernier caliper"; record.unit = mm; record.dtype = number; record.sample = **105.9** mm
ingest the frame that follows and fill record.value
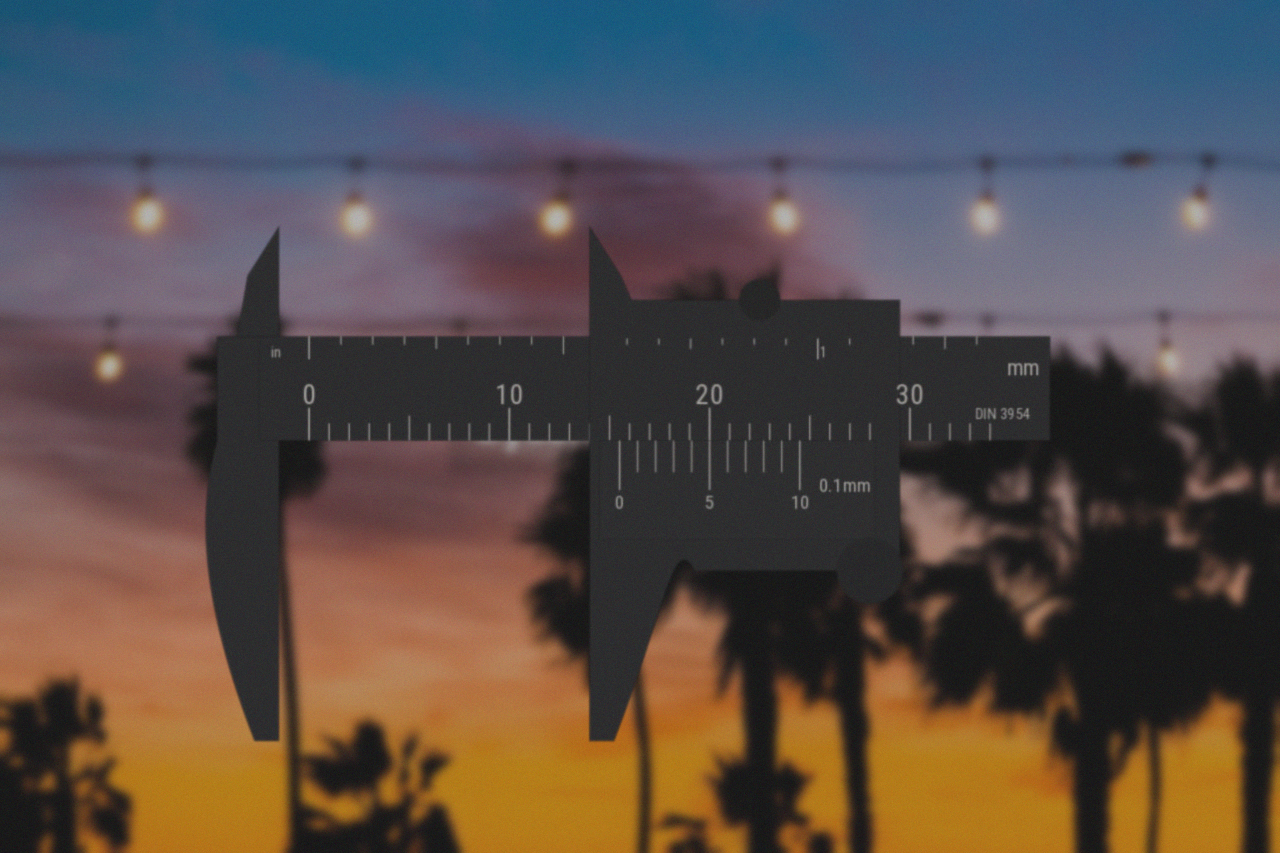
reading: **15.5** mm
